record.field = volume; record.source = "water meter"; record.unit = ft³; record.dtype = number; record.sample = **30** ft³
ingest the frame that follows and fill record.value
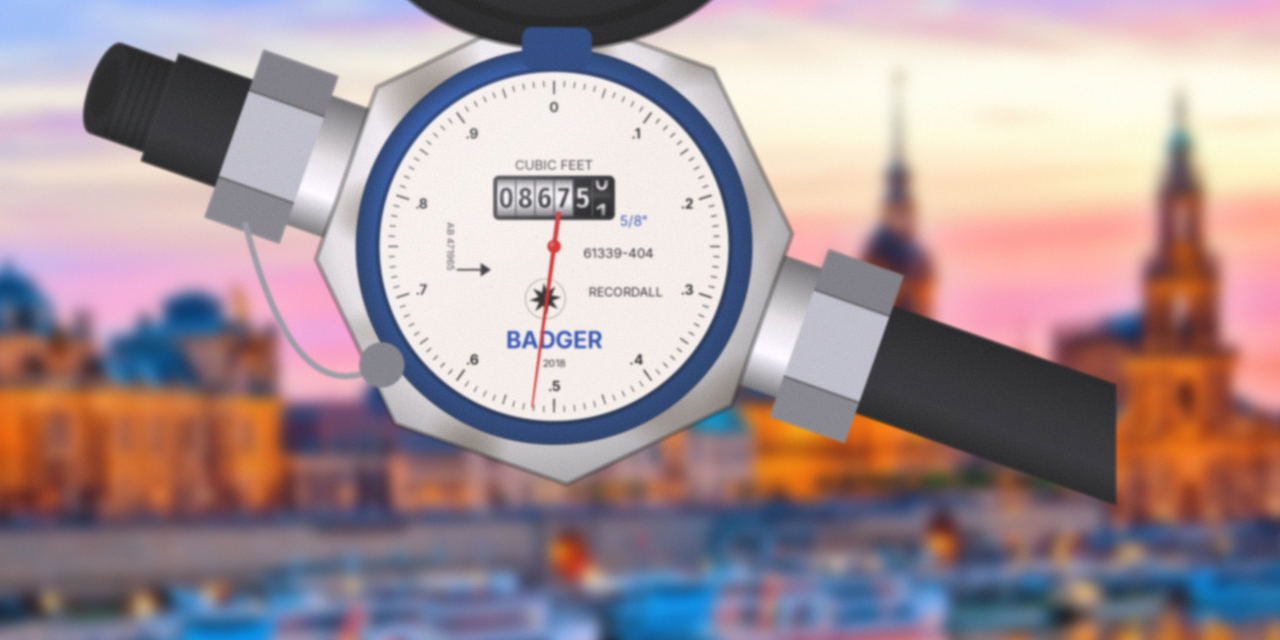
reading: **86750.52** ft³
